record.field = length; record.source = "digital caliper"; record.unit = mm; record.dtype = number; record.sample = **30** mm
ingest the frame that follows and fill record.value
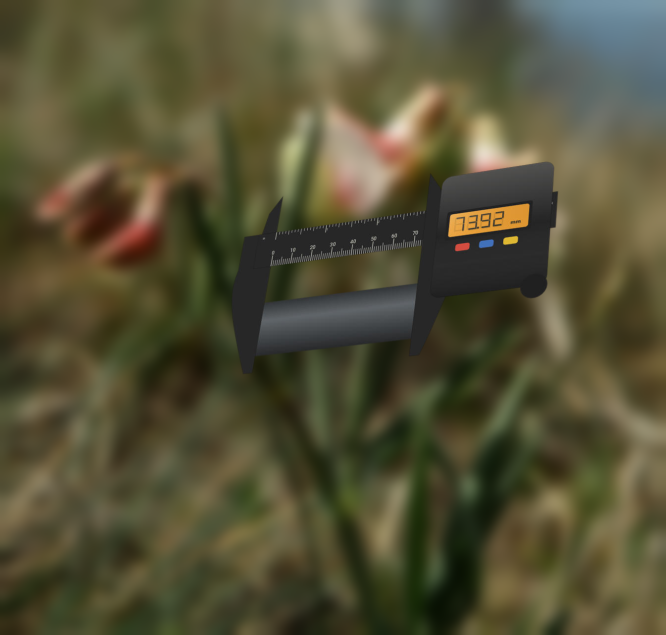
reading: **73.92** mm
